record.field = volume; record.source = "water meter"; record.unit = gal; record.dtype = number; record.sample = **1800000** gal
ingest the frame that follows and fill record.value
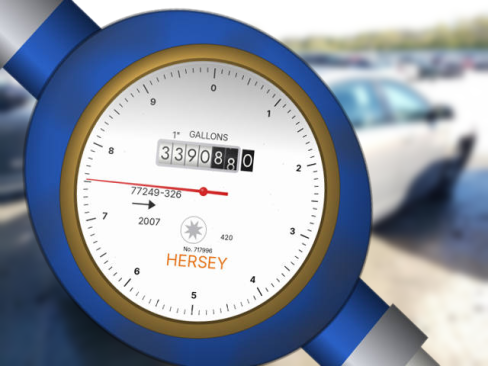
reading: **3390877.5** gal
